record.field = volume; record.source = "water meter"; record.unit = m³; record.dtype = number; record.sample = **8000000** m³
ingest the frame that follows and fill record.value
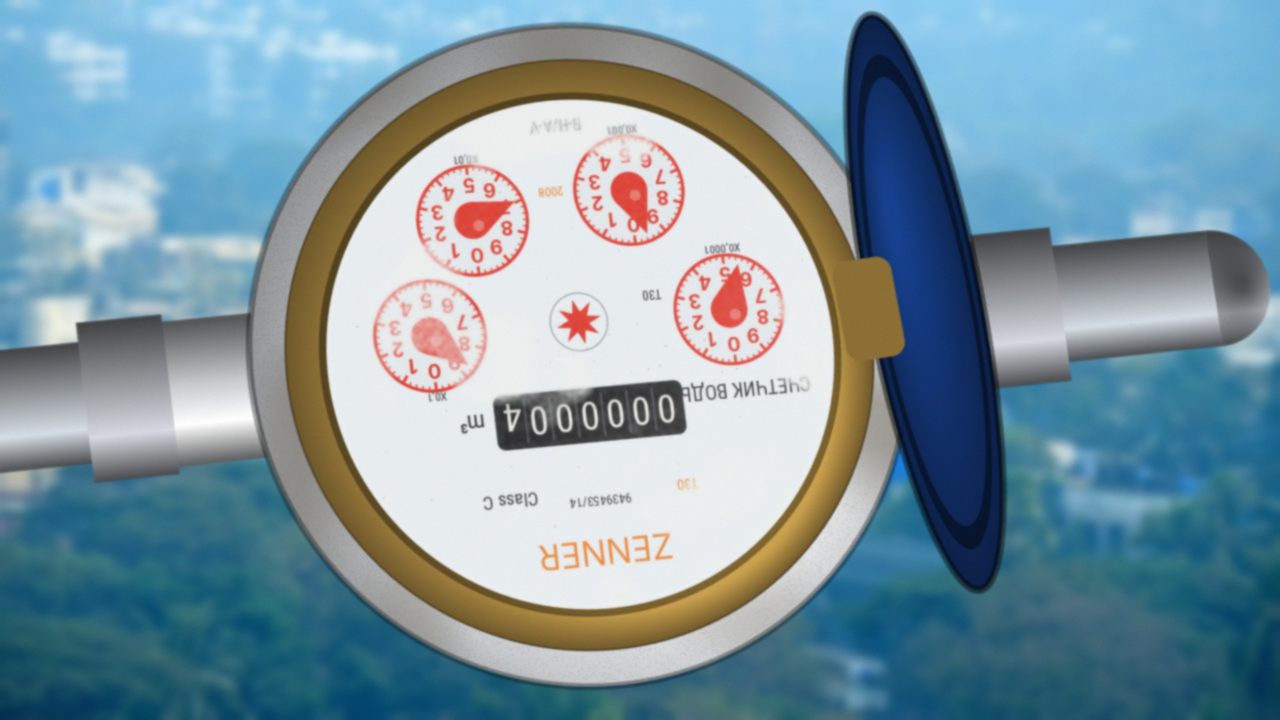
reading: **3.8695** m³
